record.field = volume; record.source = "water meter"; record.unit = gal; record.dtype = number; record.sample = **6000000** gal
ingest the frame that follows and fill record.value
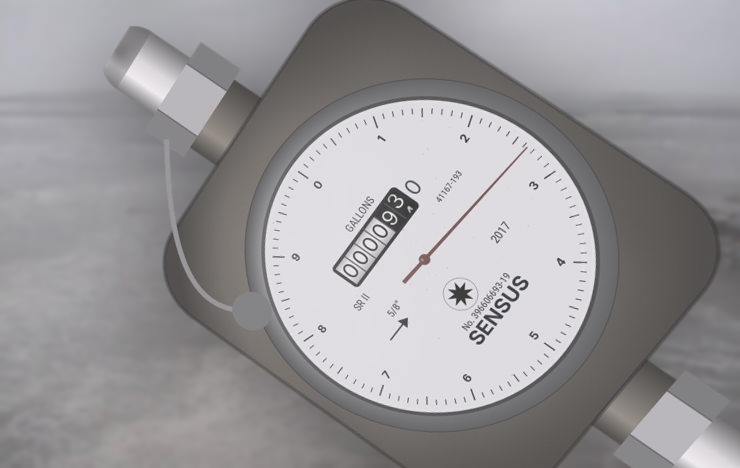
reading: **932.6** gal
